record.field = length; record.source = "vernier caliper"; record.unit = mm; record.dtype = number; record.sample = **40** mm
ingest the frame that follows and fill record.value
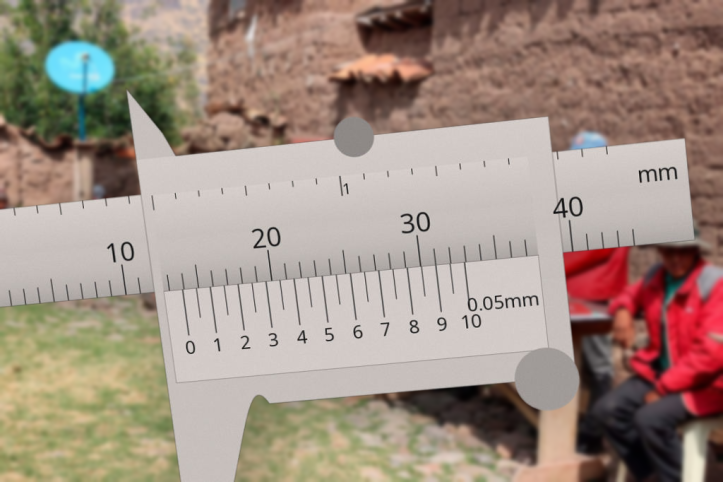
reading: **13.9** mm
